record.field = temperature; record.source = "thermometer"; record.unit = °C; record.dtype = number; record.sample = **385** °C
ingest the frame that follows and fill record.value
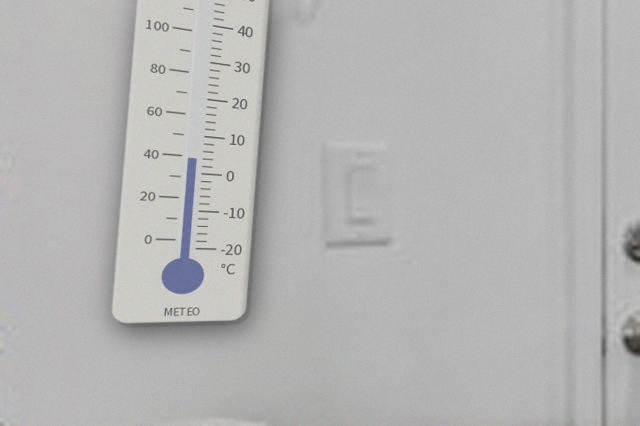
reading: **4** °C
